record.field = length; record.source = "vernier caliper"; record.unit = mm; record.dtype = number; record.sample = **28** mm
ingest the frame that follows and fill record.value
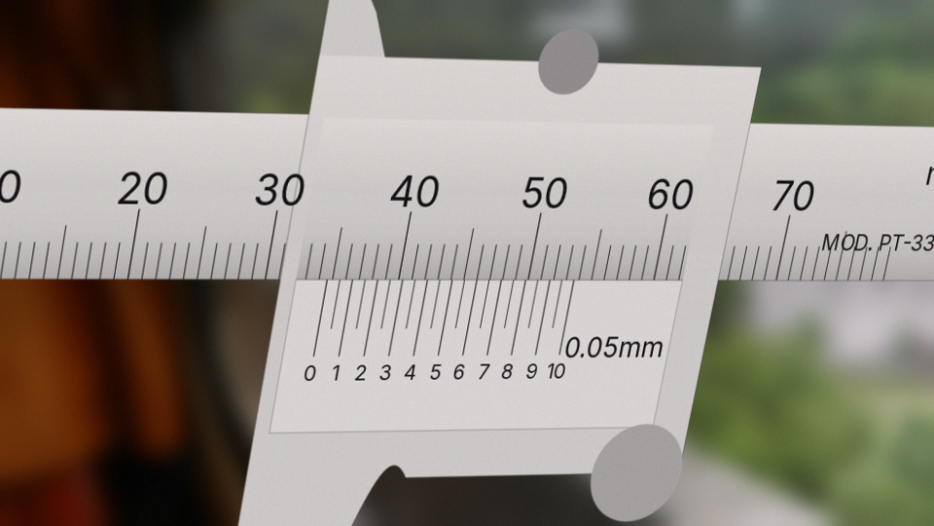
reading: **34.6** mm
